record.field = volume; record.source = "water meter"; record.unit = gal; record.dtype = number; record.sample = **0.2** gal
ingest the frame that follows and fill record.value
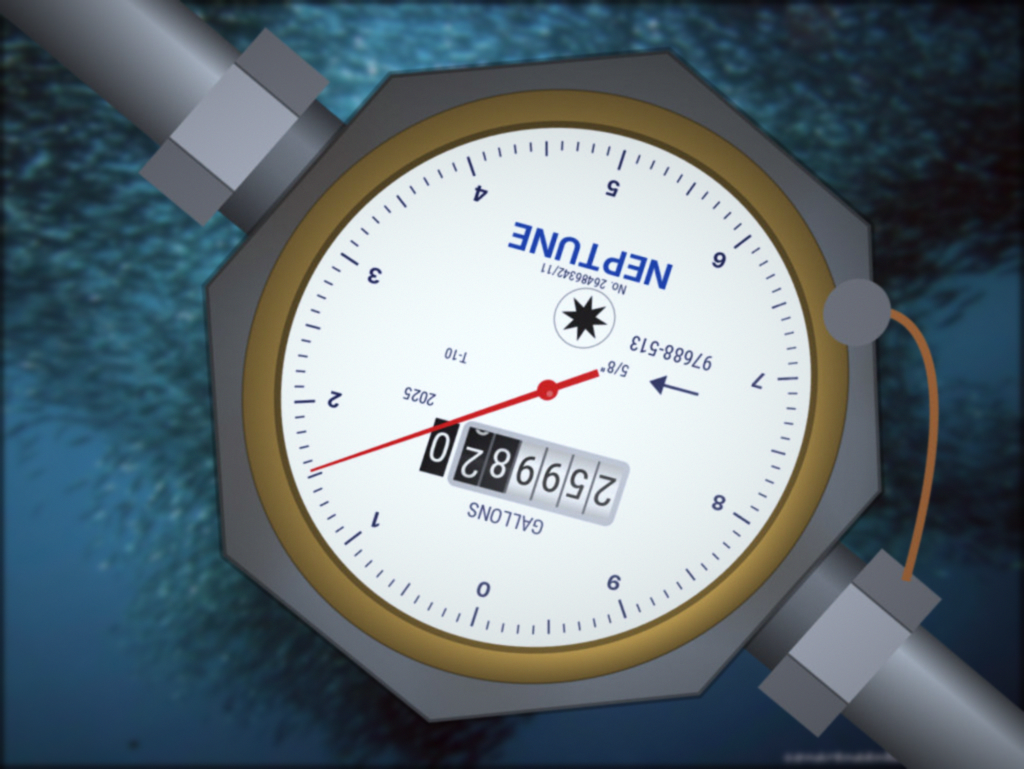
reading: **2599821.5** gal
